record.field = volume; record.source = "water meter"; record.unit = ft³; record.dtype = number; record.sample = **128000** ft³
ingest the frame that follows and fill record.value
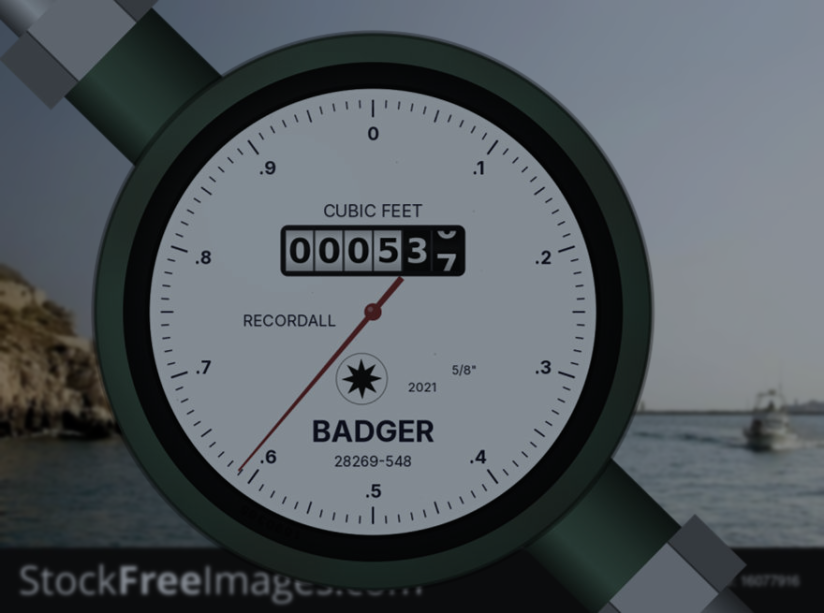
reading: **536.61** ft³
